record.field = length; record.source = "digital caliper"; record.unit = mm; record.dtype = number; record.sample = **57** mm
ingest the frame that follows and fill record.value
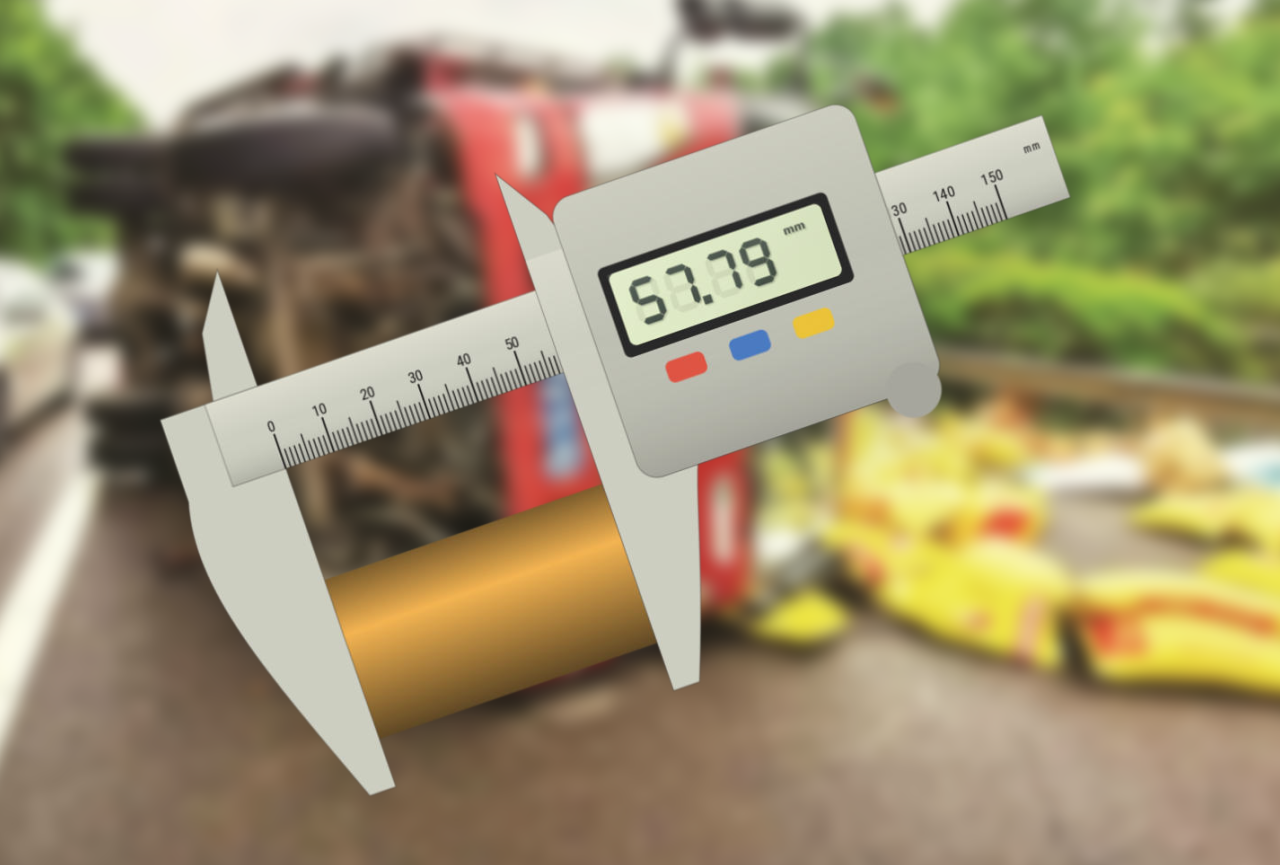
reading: **57.79** mm
